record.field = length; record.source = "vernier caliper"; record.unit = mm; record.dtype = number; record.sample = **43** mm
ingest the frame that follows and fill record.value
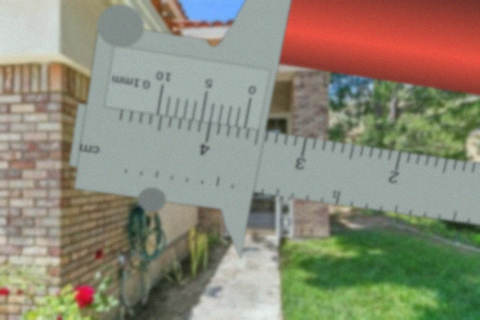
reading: **36.4** mm
